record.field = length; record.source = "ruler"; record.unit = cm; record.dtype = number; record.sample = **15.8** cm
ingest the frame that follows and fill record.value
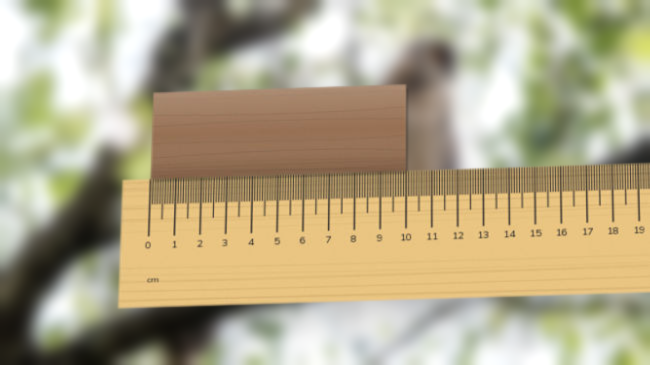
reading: **10** cm
